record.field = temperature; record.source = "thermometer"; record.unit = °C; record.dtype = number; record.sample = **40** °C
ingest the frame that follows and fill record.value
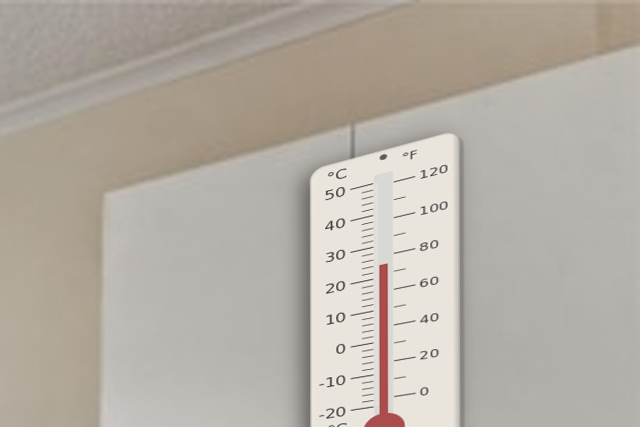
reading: **24** °C
